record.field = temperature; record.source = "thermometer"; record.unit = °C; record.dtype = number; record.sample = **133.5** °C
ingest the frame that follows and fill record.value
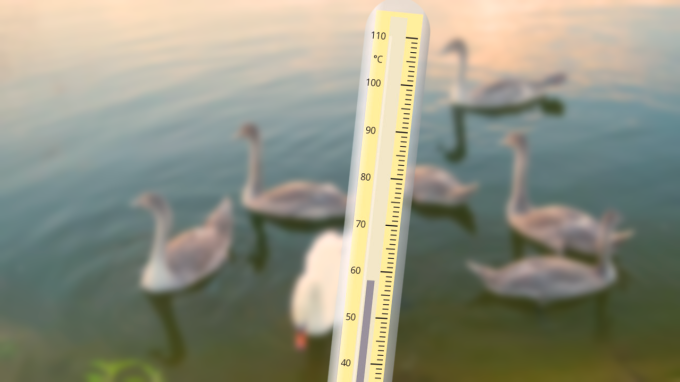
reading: **58** °C
